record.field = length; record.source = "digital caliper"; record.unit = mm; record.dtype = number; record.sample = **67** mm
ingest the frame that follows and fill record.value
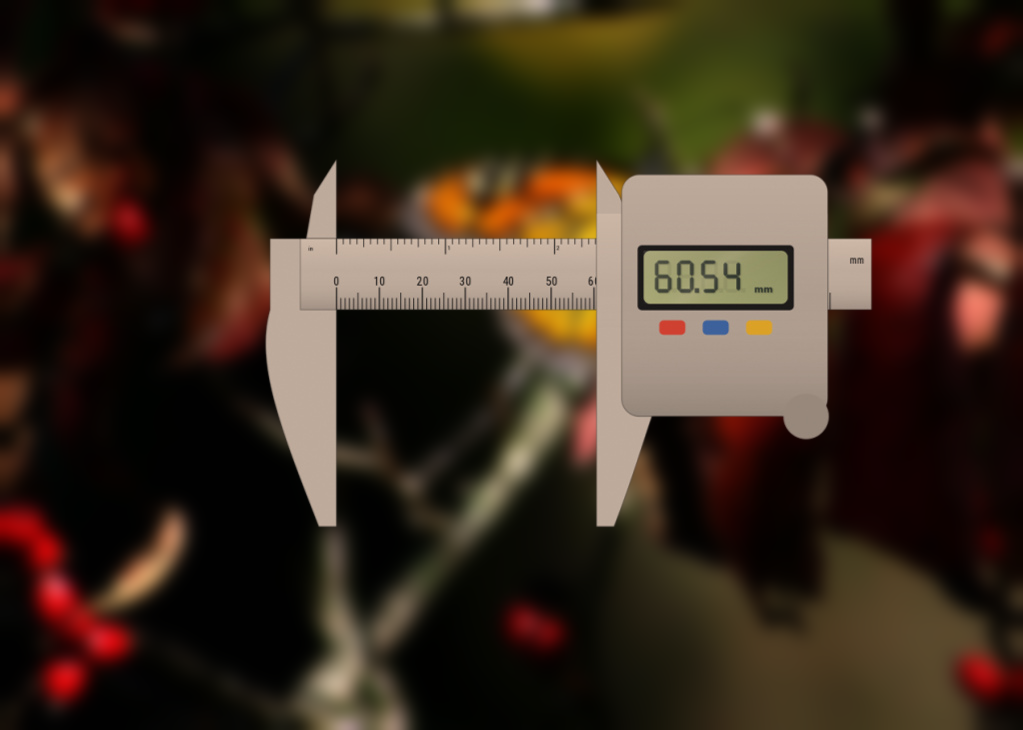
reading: **60.54** mm
